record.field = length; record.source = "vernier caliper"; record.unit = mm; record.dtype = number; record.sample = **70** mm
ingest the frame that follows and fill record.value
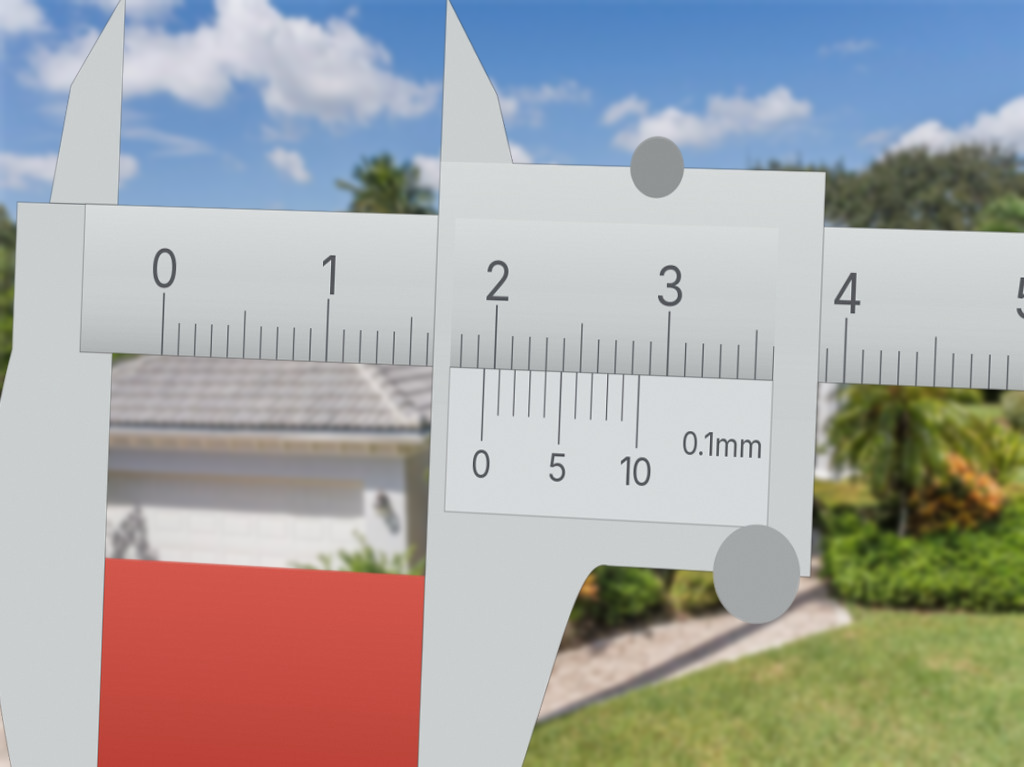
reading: **19.4** mm
